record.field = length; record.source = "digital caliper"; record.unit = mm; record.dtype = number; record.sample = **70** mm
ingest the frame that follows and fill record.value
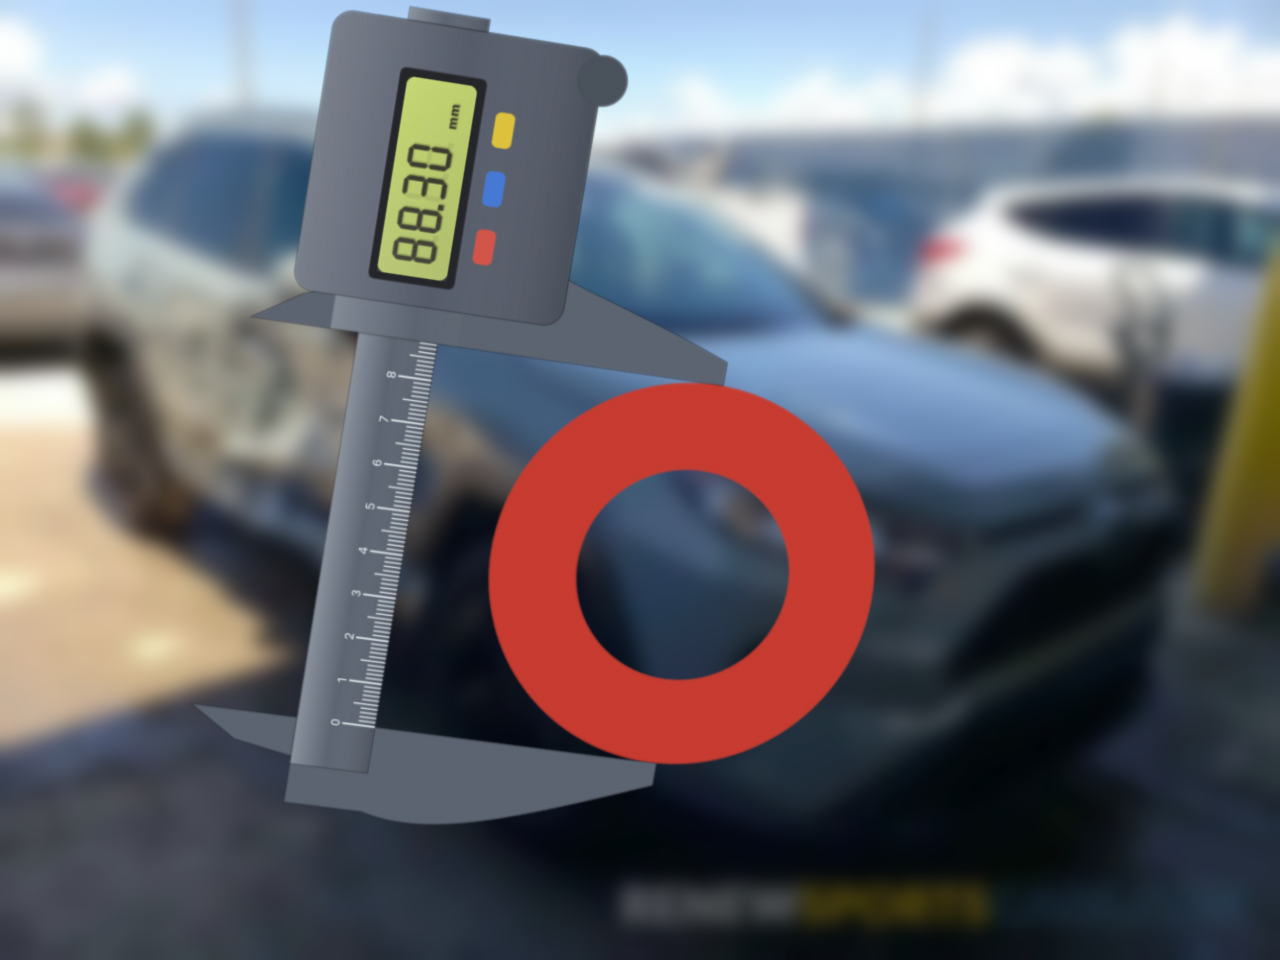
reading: **88.30** mm
